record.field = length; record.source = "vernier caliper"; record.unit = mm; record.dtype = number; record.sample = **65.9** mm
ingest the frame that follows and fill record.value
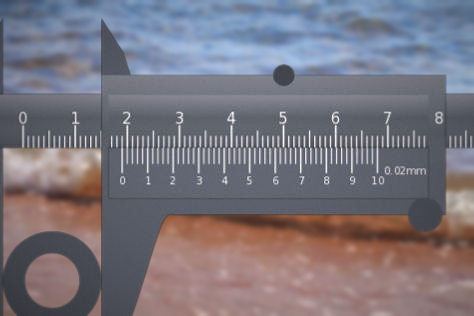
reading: **19.0** mm
